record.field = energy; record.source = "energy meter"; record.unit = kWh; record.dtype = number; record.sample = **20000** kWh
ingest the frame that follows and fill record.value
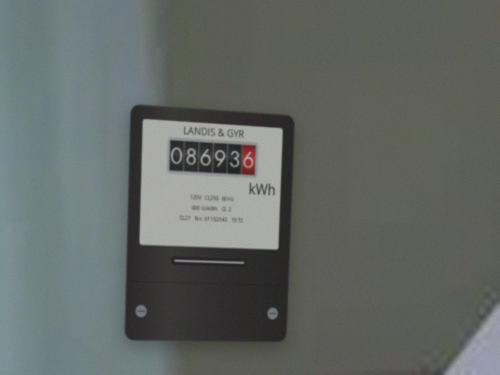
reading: **8693.6** kWh
